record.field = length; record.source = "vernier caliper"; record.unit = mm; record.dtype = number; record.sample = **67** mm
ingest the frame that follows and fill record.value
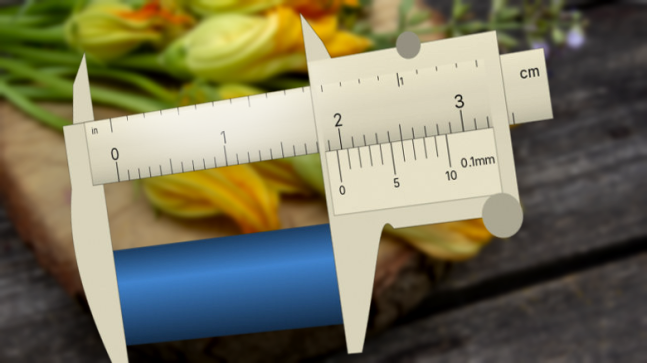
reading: **19.6** mm
